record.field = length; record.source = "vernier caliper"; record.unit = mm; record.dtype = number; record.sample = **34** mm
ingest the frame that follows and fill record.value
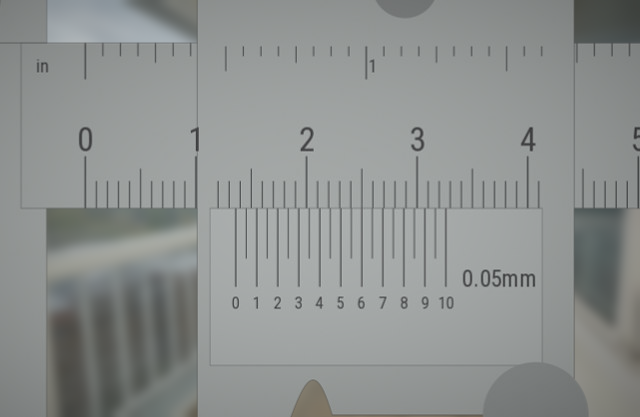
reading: **13.6** mm
